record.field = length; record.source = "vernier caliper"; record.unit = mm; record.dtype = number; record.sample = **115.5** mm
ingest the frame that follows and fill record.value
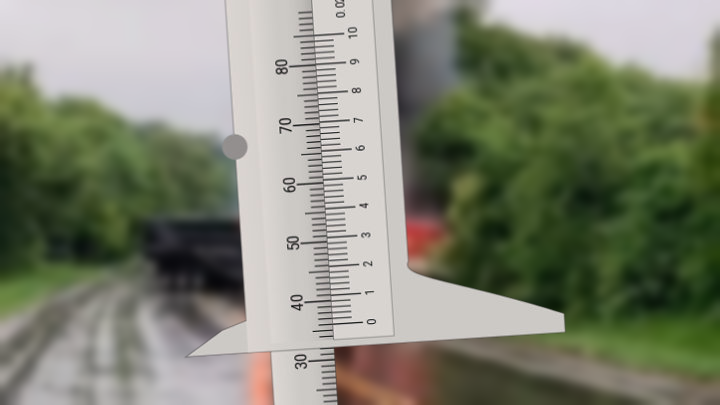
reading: **36.0** mm
